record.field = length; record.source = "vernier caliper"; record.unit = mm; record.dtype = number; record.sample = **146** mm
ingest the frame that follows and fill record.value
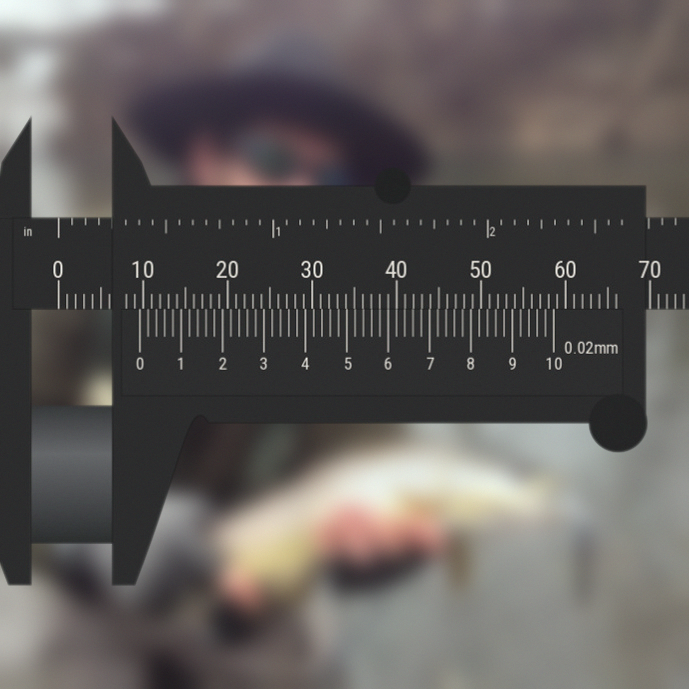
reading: **9.6** mm
